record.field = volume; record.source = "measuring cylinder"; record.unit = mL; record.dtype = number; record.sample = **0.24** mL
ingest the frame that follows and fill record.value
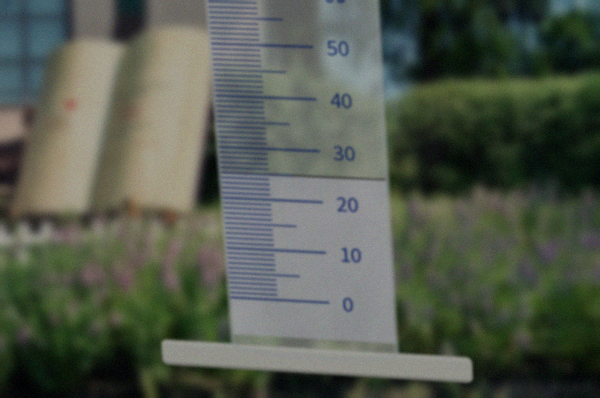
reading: **25** mL
